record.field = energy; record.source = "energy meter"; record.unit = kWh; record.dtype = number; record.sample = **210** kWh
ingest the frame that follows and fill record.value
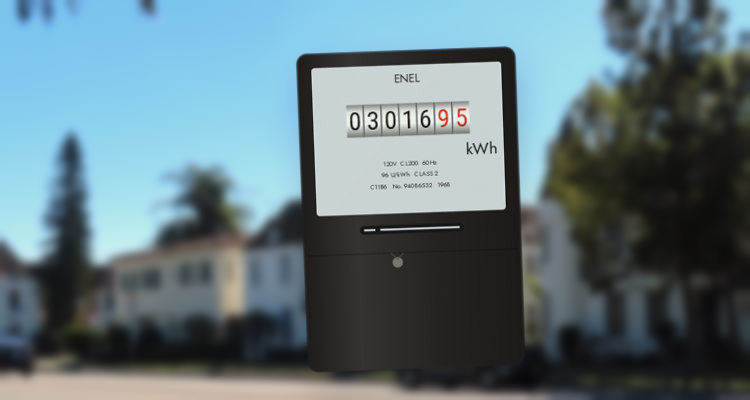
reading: **3016.95** kWh
